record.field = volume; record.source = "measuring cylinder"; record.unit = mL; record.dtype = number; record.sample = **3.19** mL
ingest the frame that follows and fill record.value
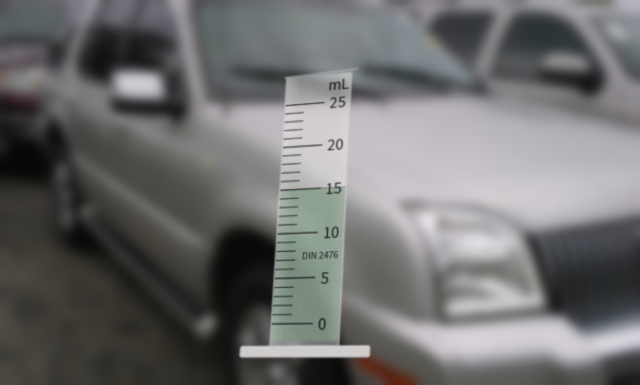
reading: **15** mL
